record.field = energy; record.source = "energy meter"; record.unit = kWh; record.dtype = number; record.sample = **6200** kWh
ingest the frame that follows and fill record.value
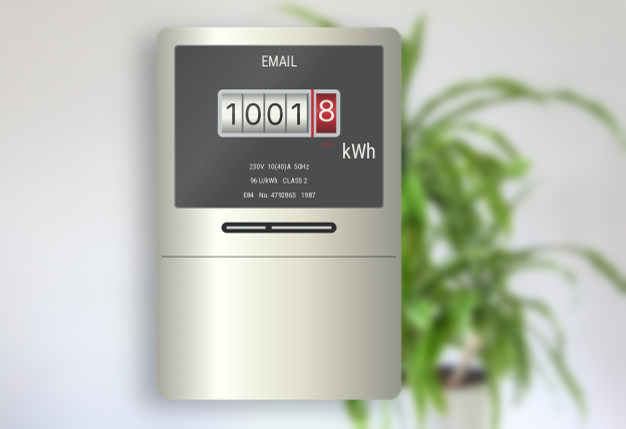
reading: **1001.8** kWh
